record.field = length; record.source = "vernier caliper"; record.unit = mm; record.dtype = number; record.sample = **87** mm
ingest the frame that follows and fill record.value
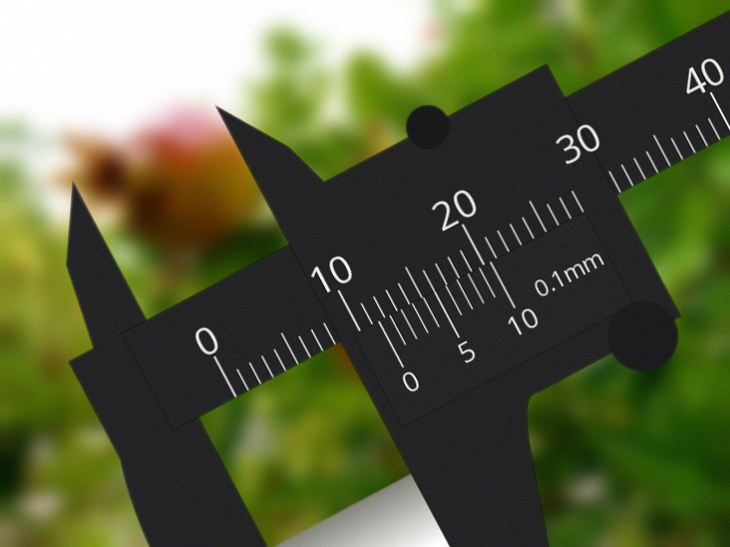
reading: **11.5** mm
